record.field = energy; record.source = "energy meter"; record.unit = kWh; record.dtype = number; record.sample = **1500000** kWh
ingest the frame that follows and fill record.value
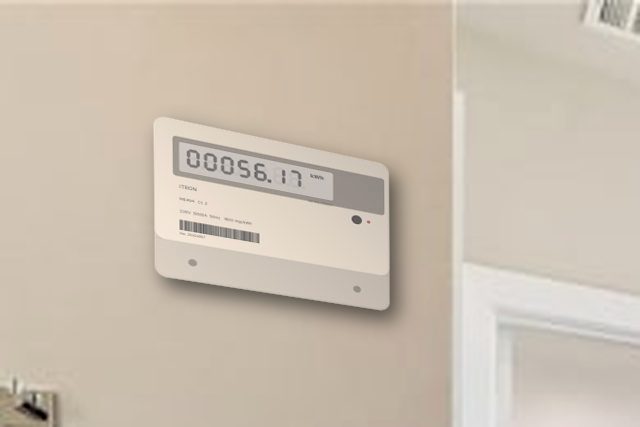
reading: **56.17** kWh
